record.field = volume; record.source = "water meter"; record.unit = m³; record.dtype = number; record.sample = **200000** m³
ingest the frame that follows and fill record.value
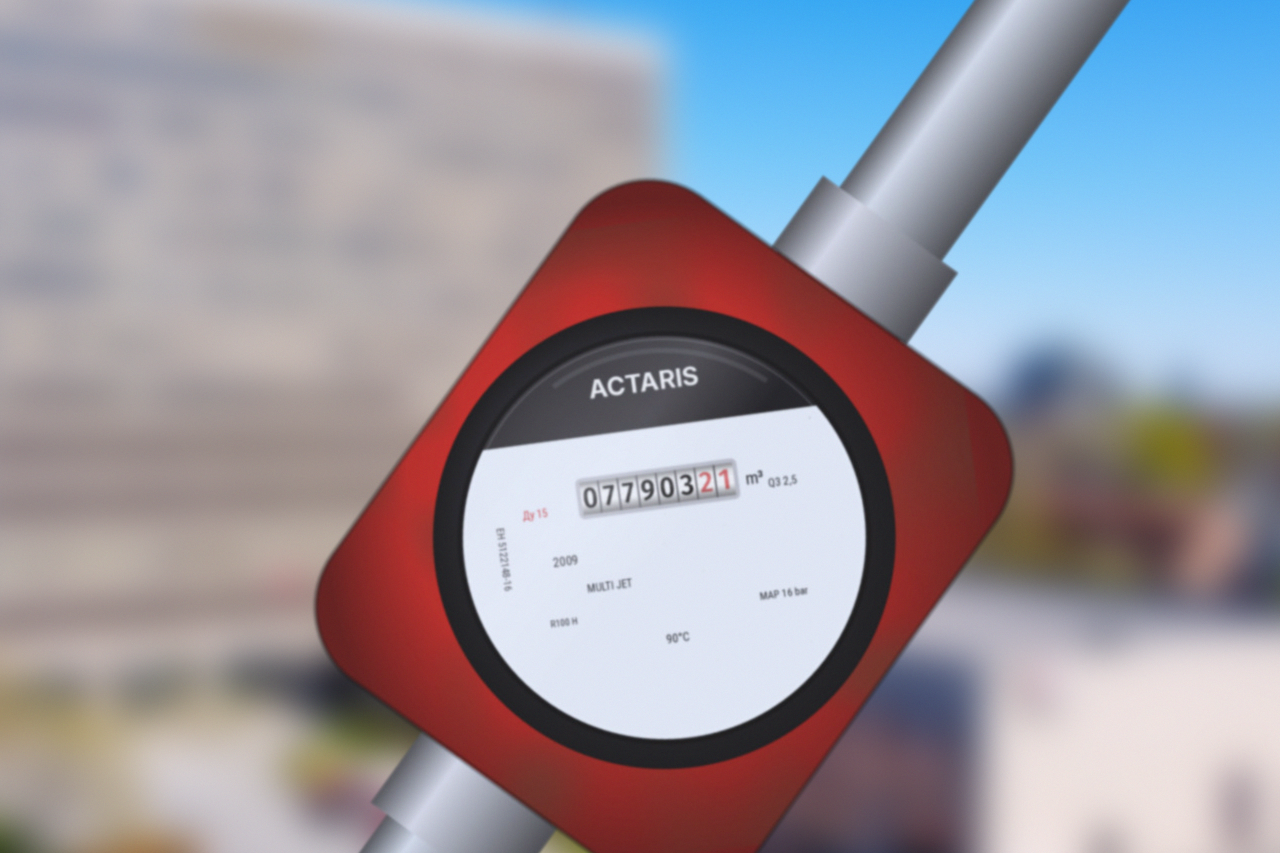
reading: **77903.21** m³
